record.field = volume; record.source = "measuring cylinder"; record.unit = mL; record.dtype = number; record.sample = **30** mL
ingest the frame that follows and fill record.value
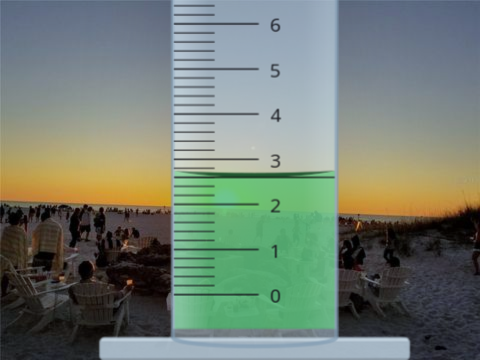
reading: **2.6** mL
